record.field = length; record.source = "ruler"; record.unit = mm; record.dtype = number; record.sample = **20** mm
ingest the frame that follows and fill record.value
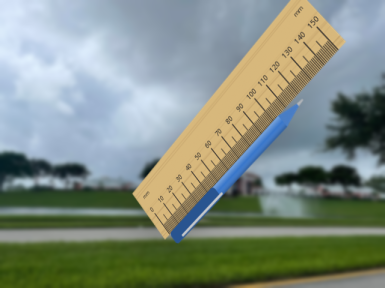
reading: **120** mm
